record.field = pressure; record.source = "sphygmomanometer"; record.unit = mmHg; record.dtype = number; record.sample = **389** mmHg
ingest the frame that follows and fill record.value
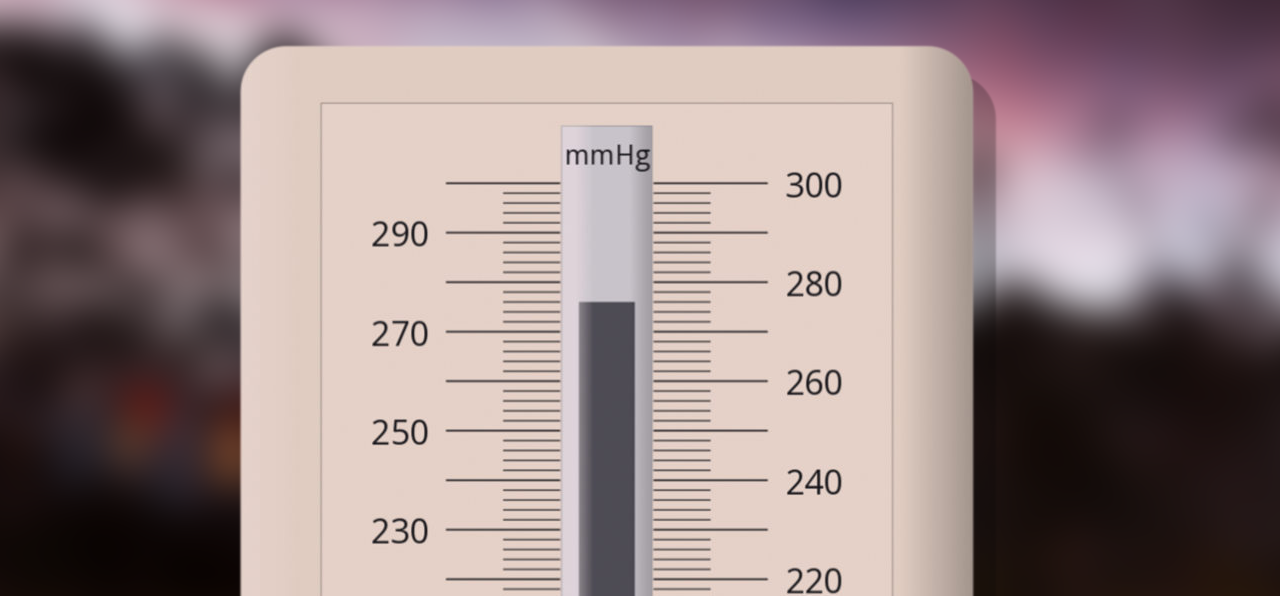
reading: **276** mmHg
